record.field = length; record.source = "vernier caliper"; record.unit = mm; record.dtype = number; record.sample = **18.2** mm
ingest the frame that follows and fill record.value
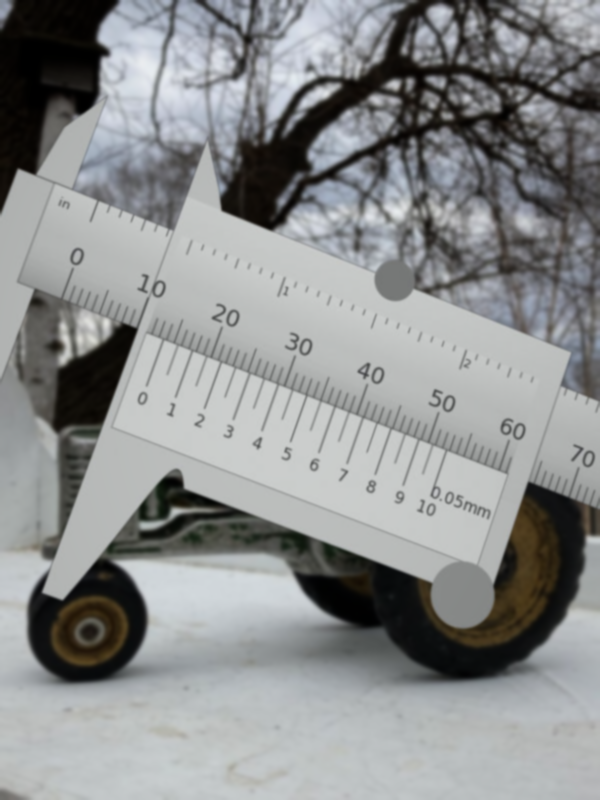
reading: **13.6** mm
